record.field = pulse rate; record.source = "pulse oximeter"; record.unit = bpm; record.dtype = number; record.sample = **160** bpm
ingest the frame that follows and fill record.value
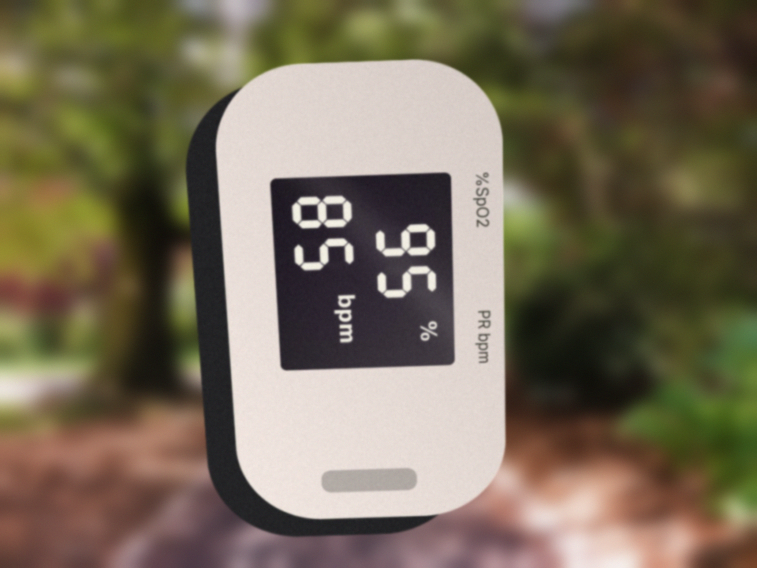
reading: **85** bpm
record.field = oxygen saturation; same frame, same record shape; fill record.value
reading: **95** %
